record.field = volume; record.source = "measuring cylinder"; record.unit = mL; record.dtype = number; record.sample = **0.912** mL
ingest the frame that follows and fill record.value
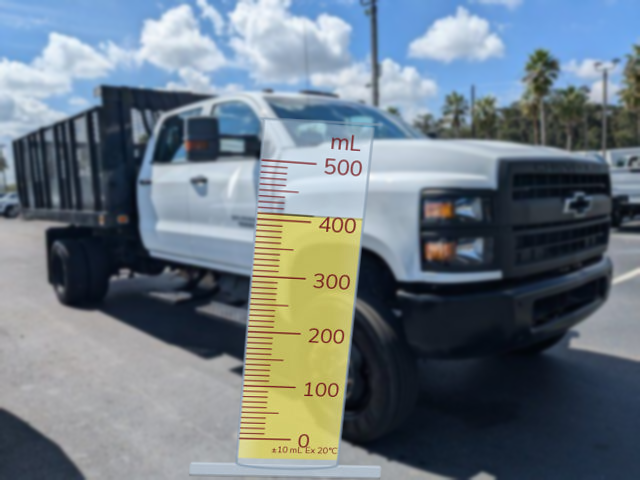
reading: **410** mL
